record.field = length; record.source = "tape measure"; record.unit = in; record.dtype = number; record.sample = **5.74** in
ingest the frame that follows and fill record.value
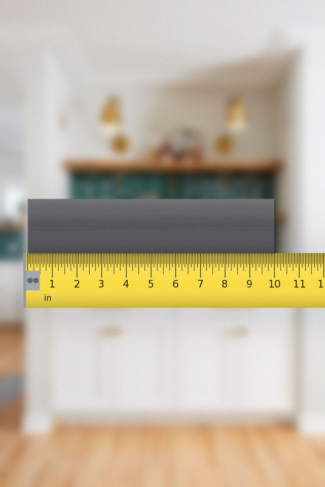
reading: **10** in
